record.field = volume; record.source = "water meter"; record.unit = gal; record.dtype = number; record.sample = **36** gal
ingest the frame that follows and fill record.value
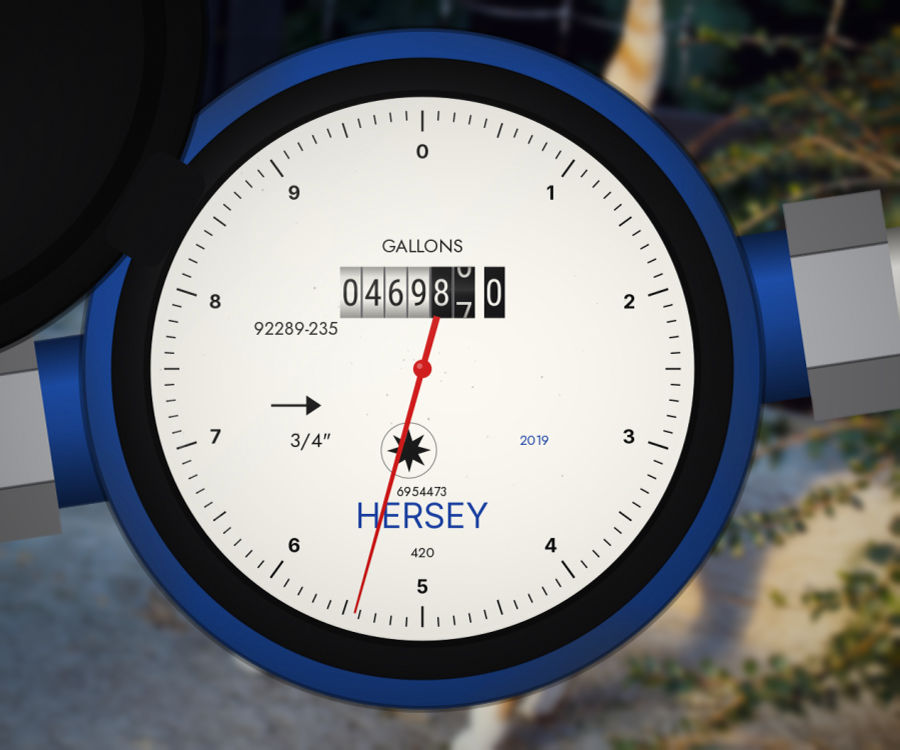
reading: **469865.4** gal
